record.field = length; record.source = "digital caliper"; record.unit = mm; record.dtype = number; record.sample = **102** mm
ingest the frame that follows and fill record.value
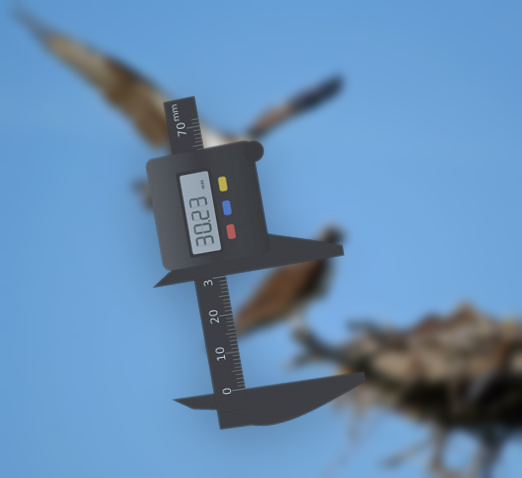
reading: **30.23** mm
